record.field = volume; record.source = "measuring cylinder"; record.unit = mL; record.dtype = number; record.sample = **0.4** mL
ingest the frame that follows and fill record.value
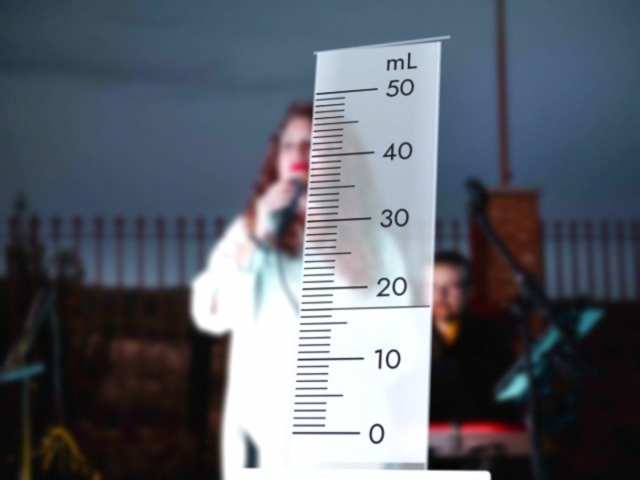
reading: **17** mL
